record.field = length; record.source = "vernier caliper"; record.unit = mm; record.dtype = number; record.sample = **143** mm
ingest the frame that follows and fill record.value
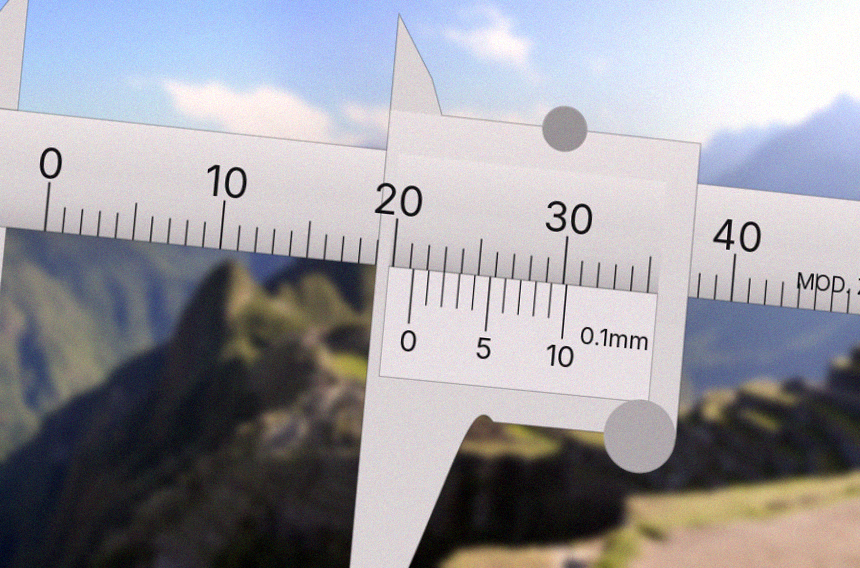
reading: **21.2** mm
